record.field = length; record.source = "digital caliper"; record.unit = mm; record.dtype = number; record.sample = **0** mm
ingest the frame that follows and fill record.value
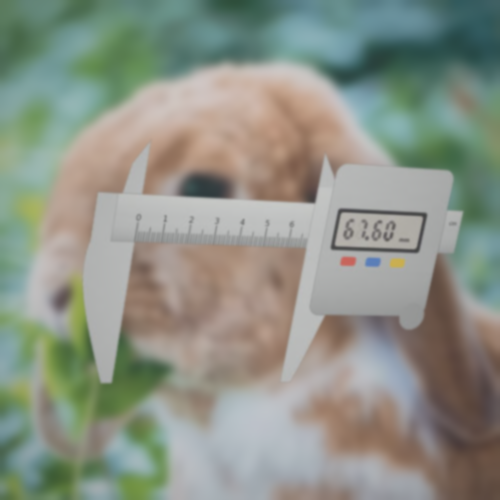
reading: **67.60** mm
